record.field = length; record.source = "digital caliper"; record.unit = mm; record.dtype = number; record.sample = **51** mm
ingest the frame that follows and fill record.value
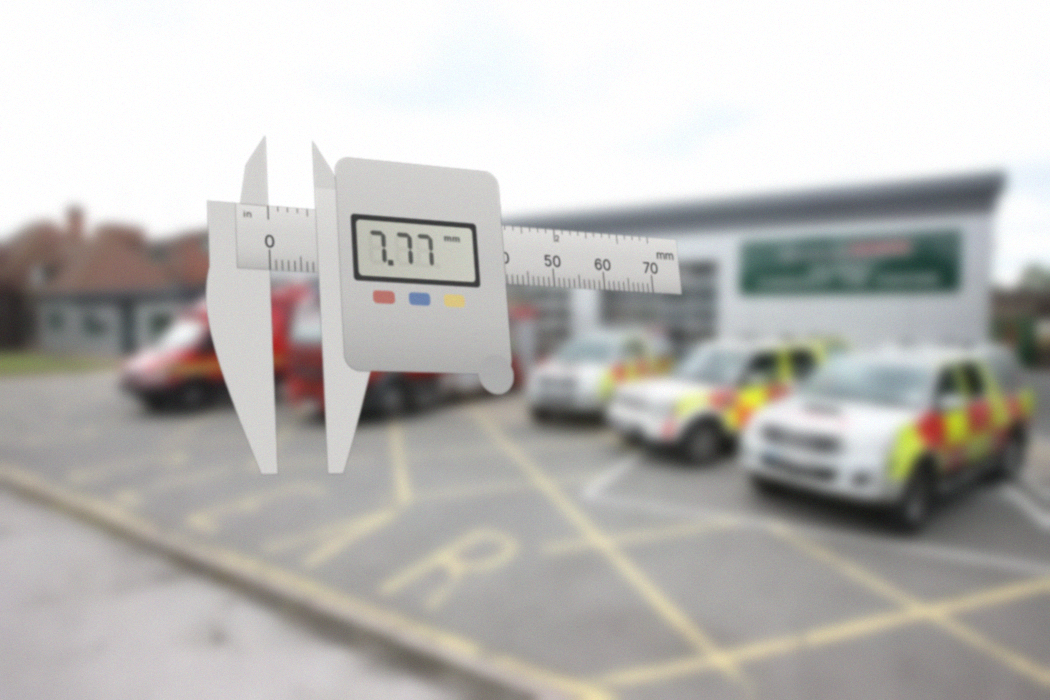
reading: **7.77** mm
